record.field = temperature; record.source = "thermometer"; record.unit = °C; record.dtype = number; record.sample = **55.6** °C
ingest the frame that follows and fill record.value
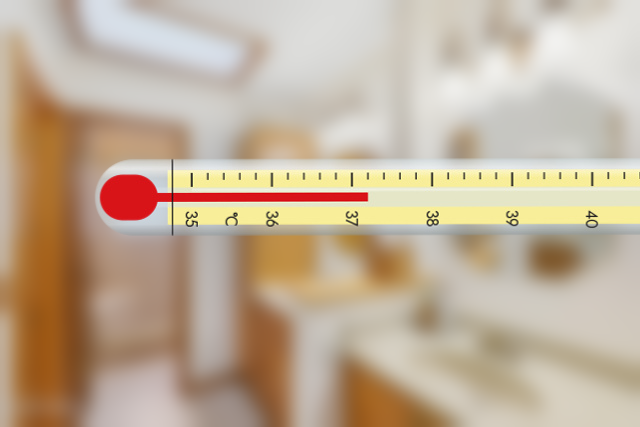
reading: **37.2** °C
